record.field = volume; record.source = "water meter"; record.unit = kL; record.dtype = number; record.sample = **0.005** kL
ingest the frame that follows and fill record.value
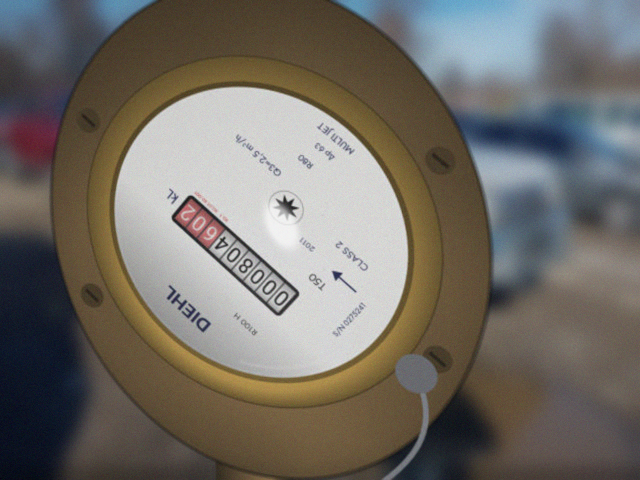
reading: **804.602** kL
